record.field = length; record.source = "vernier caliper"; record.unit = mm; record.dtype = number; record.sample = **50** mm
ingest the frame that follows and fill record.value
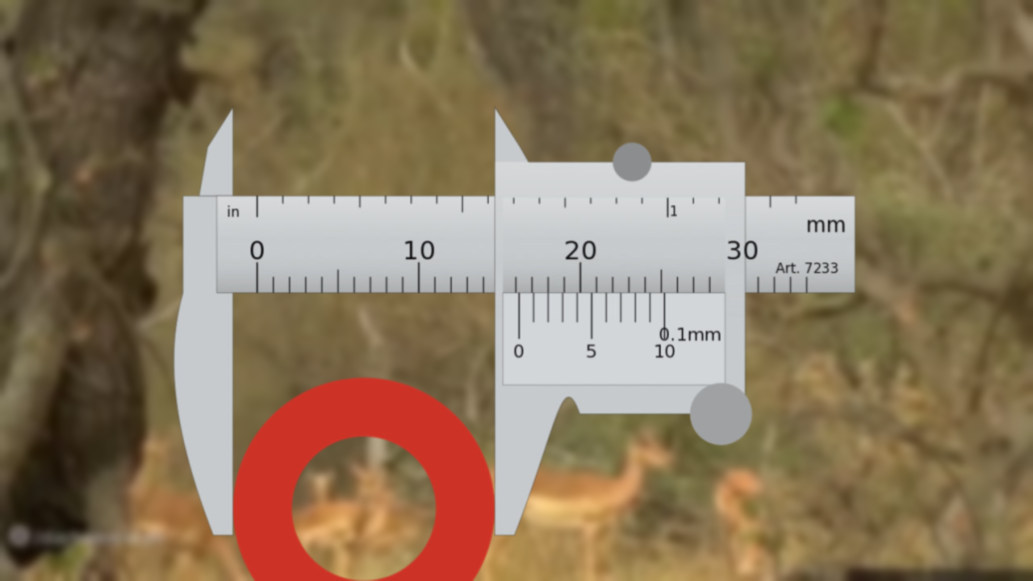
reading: **16.2** mm
